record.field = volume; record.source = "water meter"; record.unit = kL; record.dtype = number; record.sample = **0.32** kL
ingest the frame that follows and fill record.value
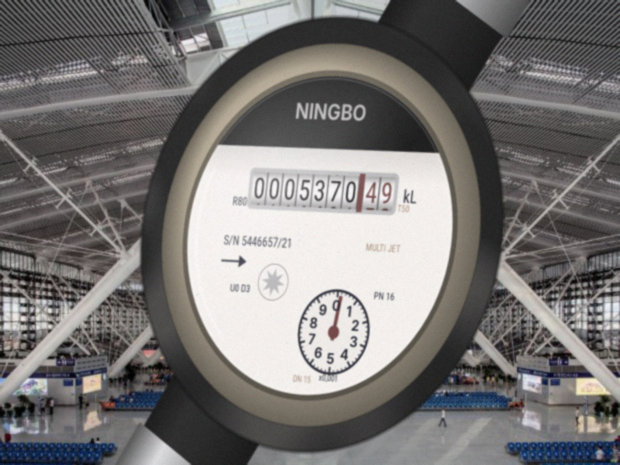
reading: **5370.490** kL
